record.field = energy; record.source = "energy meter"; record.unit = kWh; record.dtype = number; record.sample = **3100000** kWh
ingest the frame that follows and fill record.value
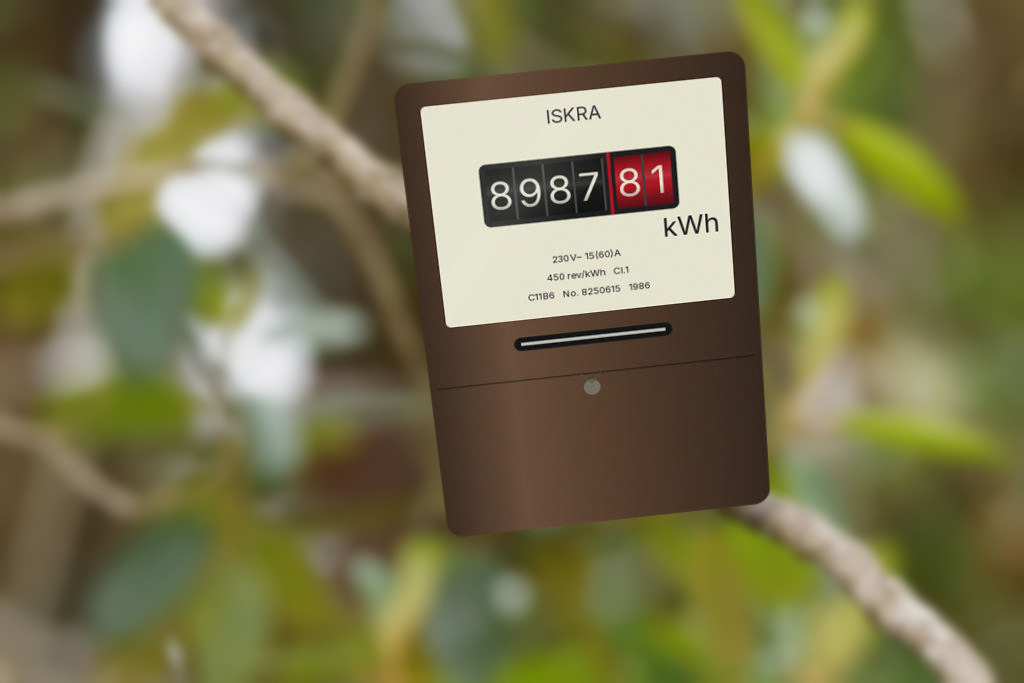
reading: **8987.81** kWh
